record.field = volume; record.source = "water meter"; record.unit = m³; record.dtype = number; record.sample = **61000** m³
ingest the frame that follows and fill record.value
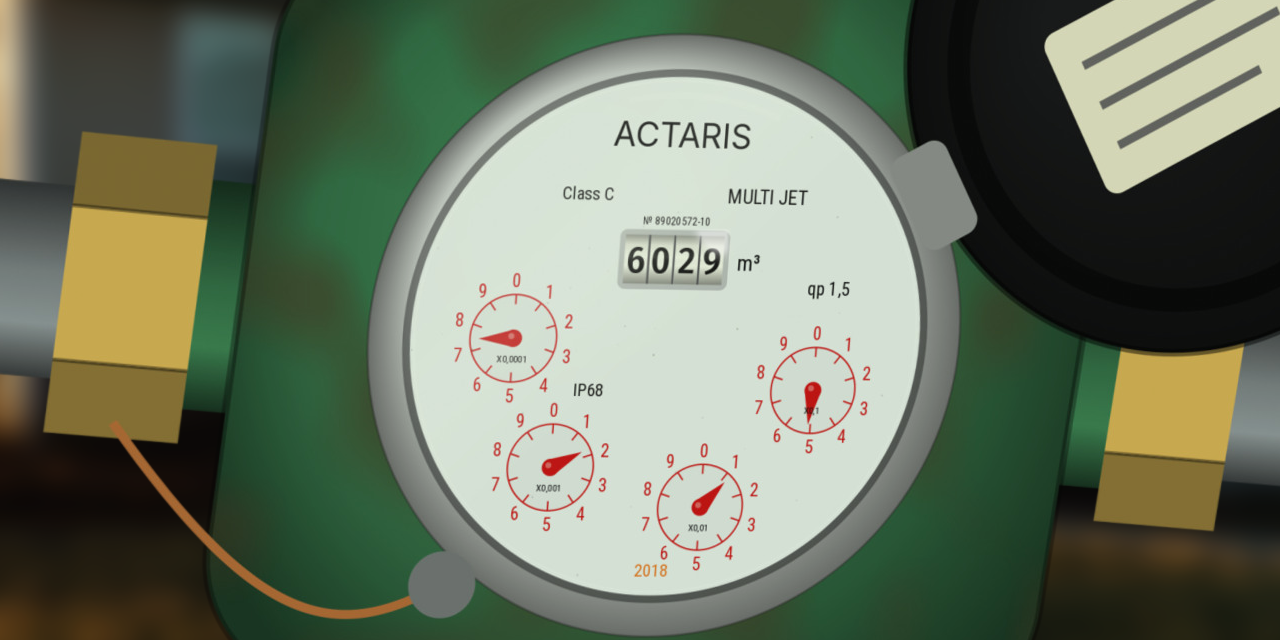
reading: **6029.5117** m³
